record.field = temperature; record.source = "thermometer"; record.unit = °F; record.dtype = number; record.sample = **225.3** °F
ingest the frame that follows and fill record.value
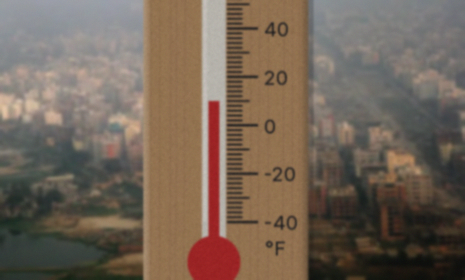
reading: **10** °F
